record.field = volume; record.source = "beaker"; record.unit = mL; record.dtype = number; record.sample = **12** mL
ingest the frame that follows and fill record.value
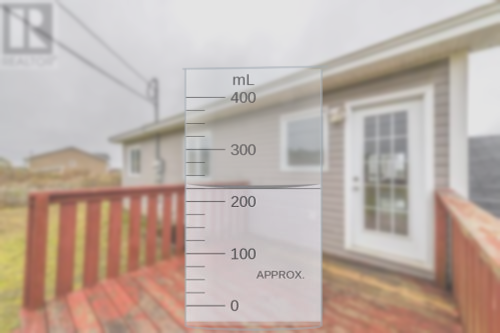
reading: **225** mL
